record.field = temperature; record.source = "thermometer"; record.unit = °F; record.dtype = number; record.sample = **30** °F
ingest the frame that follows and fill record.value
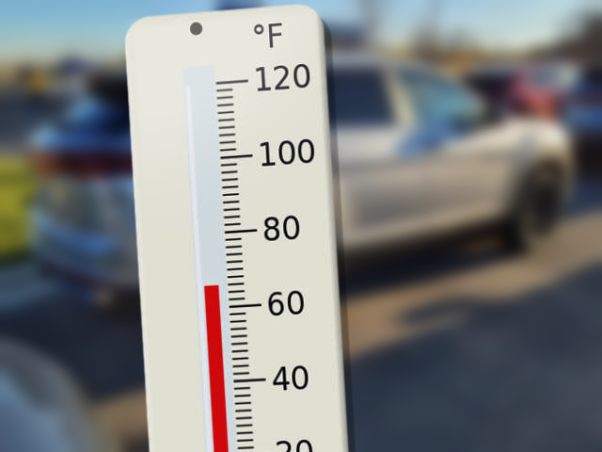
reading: **66** °F
